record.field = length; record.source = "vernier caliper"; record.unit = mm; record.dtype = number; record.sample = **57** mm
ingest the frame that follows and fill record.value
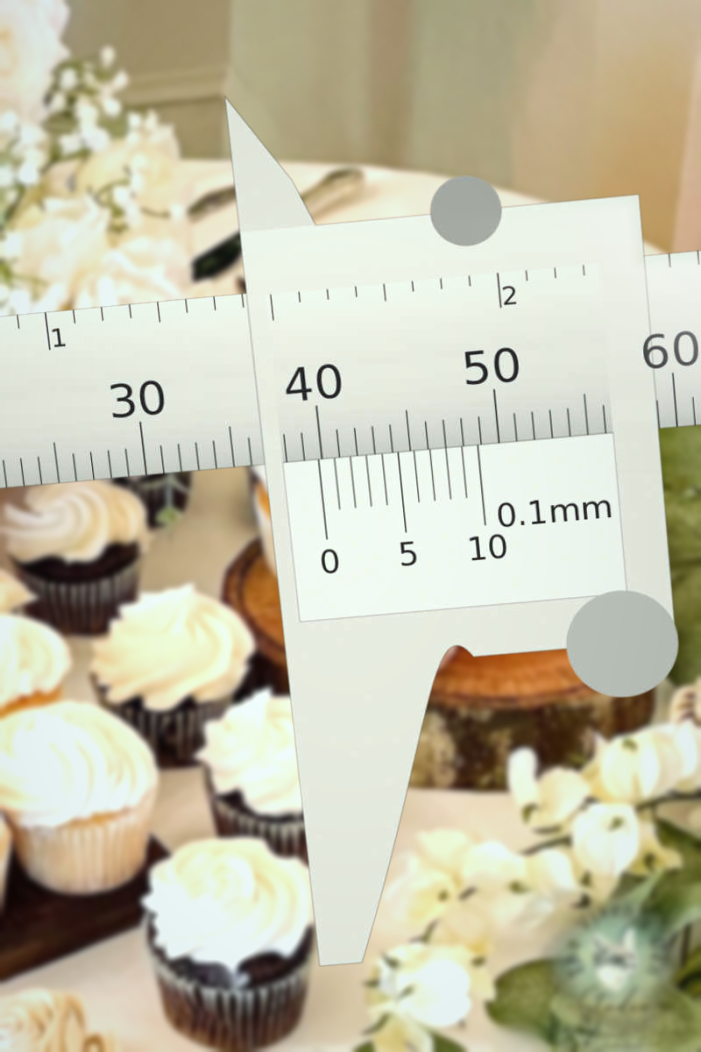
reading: **39.8** mm
